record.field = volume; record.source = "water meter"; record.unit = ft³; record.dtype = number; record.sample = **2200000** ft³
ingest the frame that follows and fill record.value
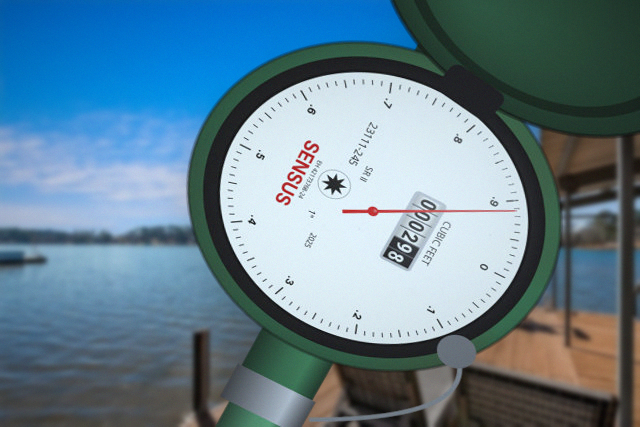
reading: **297.91** ft³
